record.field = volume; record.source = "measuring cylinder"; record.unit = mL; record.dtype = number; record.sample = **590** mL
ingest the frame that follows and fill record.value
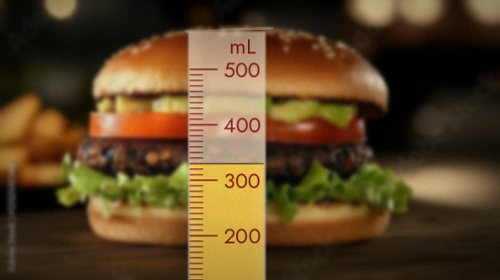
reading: **330** mL
